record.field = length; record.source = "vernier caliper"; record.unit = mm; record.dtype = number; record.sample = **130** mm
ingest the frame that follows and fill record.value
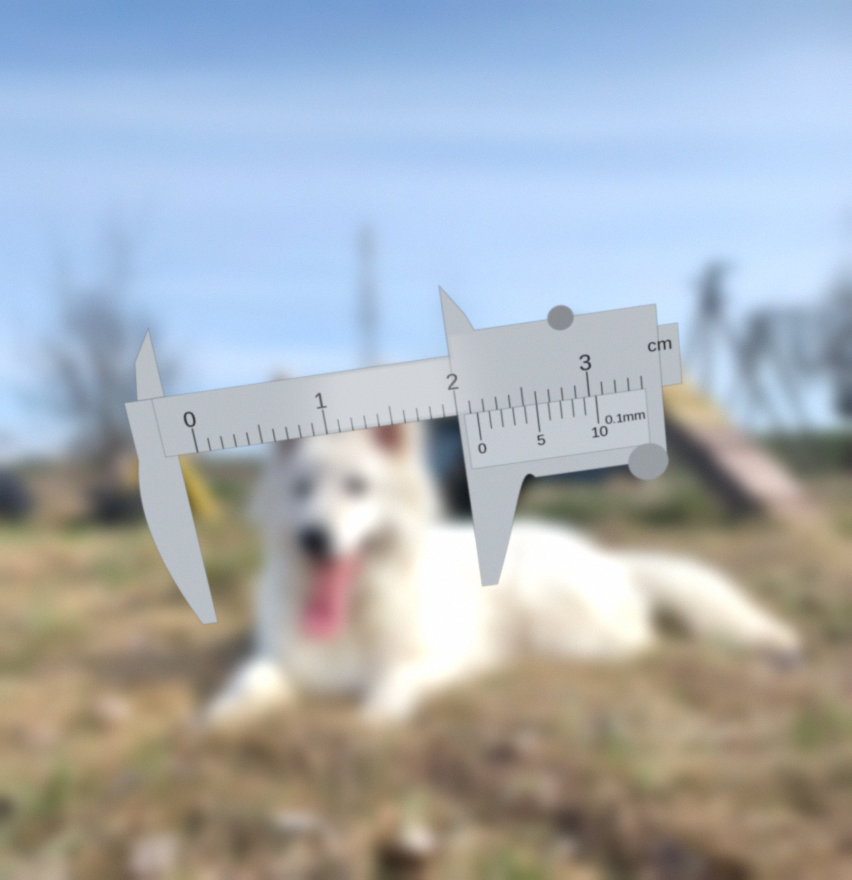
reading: **21.5** mm
